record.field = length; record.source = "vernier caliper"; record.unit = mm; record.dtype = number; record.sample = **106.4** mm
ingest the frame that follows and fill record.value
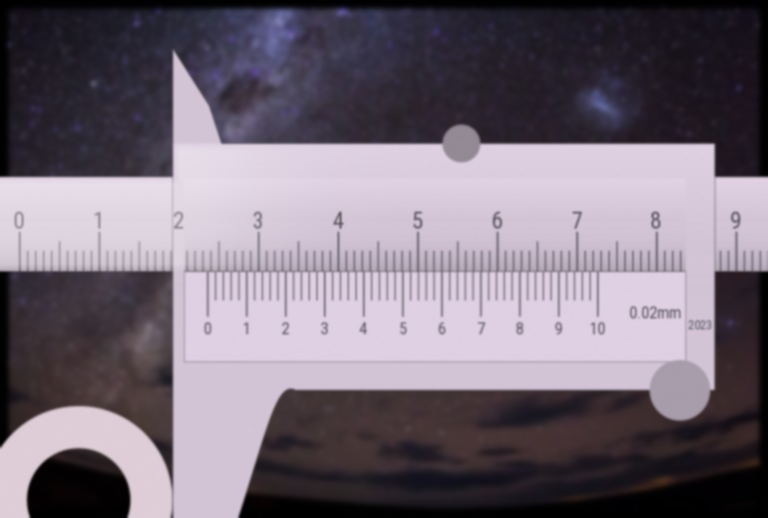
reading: **23.6** mm
